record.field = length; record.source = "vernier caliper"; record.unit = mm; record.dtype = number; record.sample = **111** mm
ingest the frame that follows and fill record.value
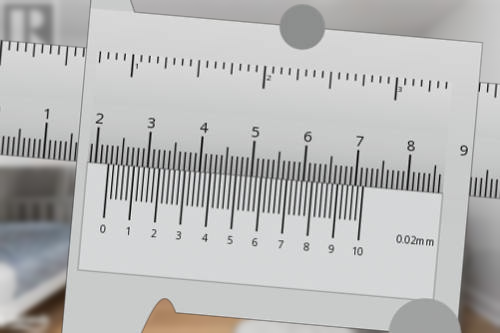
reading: **22.5** mm
